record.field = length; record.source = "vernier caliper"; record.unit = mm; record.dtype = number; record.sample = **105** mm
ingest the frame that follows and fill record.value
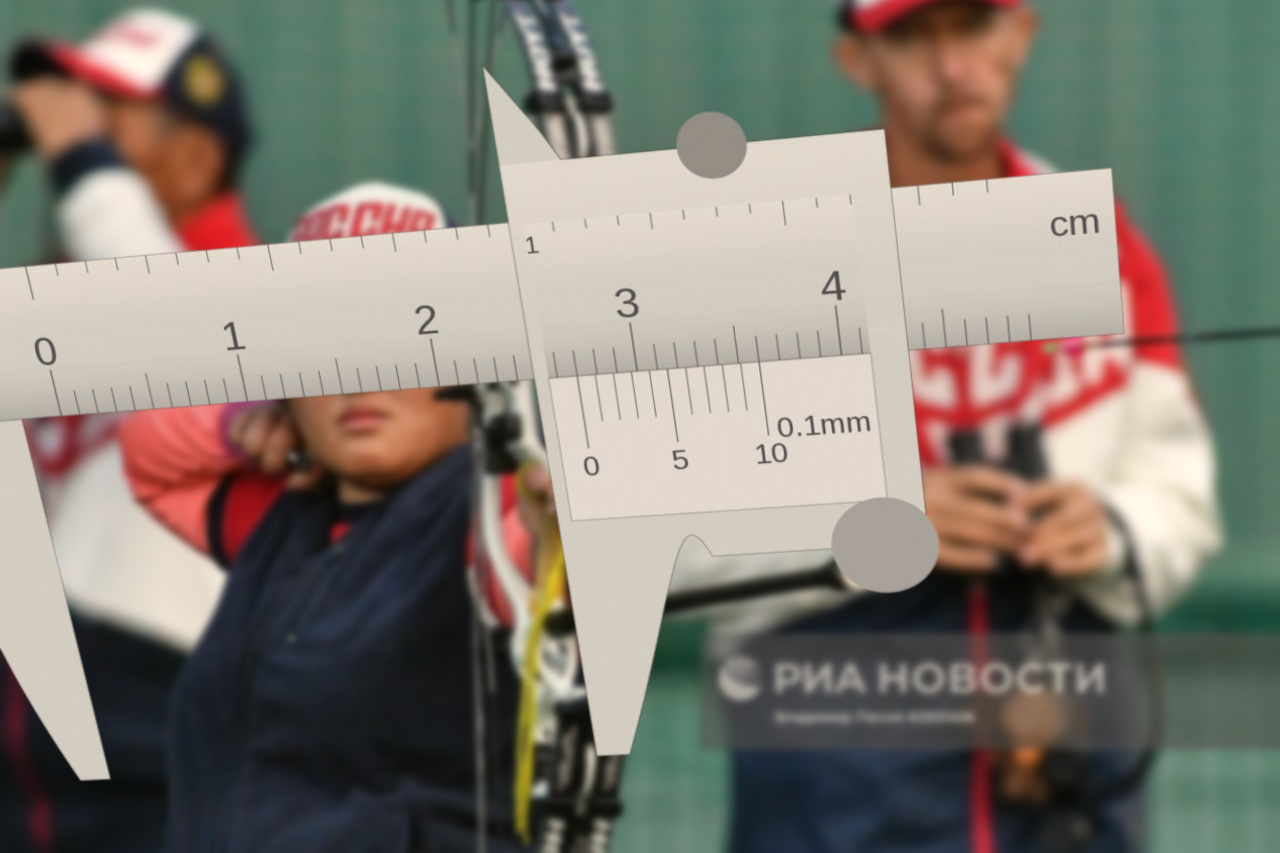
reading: **27.0** mm
